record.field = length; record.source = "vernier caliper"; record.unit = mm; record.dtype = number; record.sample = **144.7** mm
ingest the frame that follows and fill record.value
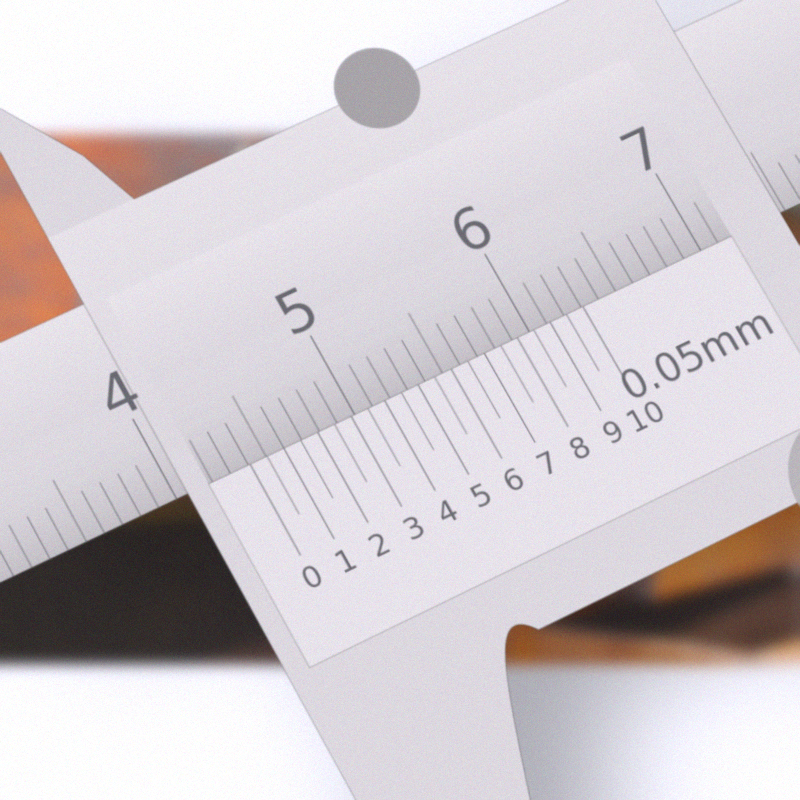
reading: **44.1** mm
